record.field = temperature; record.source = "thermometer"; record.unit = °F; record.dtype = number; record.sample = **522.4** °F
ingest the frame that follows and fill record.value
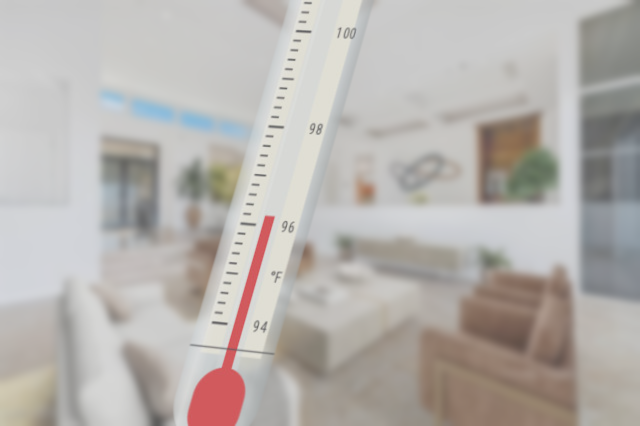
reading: **96.2** °F
